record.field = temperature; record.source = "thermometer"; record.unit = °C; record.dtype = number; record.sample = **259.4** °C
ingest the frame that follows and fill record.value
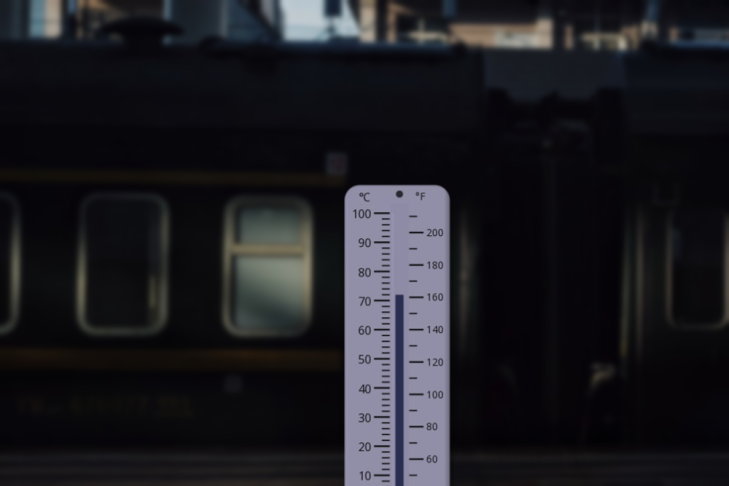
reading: **72** °C
